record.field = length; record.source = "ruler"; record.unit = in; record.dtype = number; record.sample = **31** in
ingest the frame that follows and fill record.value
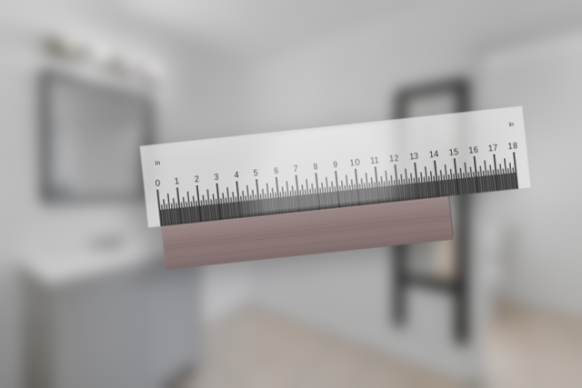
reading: **14.5** in
